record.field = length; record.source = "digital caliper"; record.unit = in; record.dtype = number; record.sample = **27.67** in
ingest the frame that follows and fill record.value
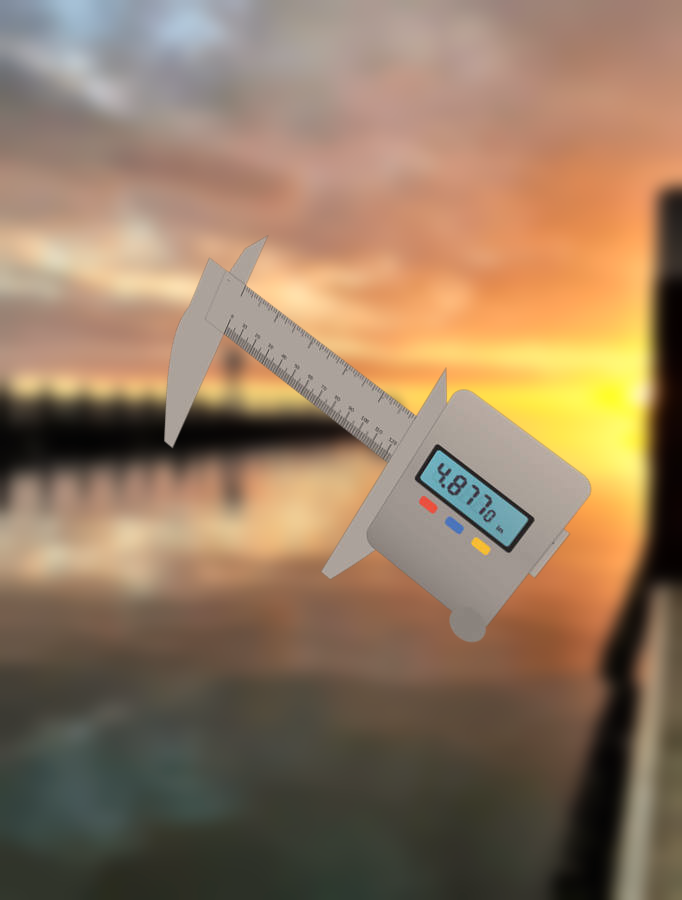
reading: **4.8770** in
